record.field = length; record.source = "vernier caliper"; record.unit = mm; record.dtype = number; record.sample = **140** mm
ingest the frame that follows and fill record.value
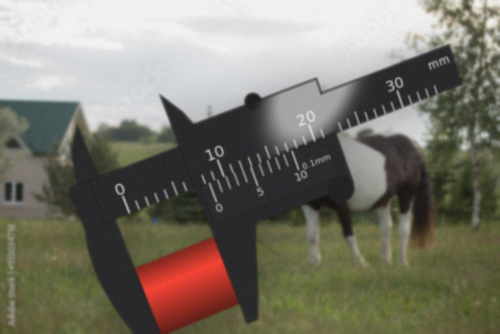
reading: **8.4** mm
